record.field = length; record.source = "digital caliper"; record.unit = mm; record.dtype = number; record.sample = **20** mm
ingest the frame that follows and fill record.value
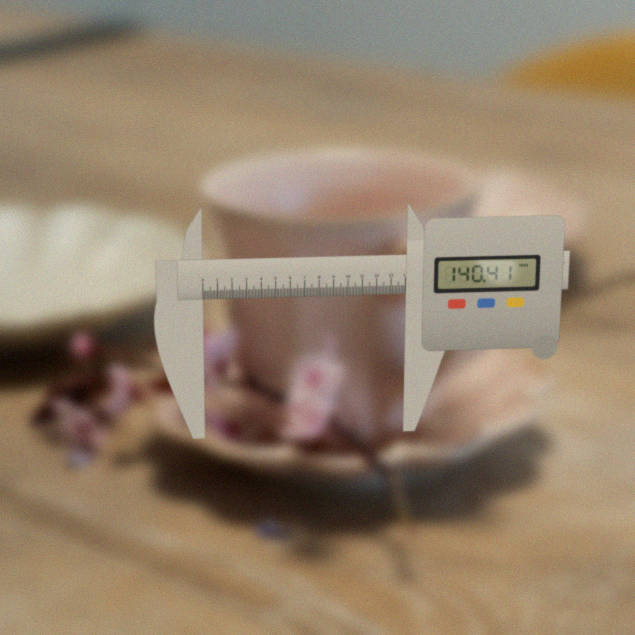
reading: **140.41** mm
